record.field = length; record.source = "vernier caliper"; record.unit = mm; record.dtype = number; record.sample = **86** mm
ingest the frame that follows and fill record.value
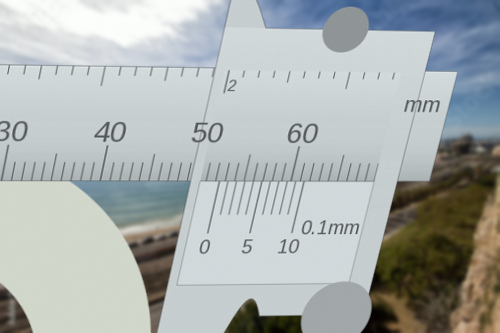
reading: **52.4** mm
